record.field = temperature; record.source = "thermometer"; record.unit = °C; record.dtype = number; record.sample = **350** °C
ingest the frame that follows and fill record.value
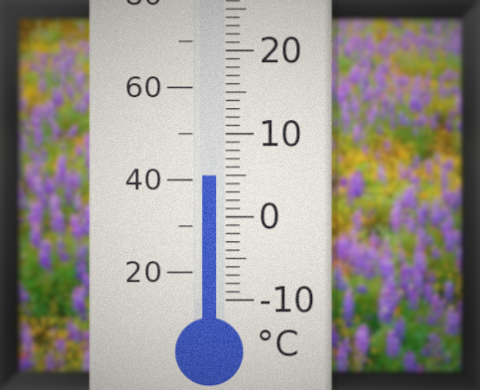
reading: **5** °C
